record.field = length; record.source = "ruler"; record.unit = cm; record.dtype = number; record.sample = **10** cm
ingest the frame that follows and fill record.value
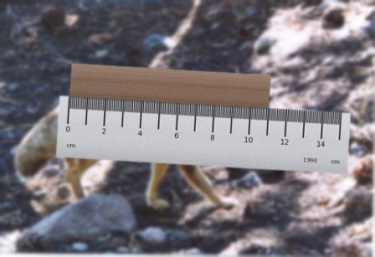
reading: **11** cm
